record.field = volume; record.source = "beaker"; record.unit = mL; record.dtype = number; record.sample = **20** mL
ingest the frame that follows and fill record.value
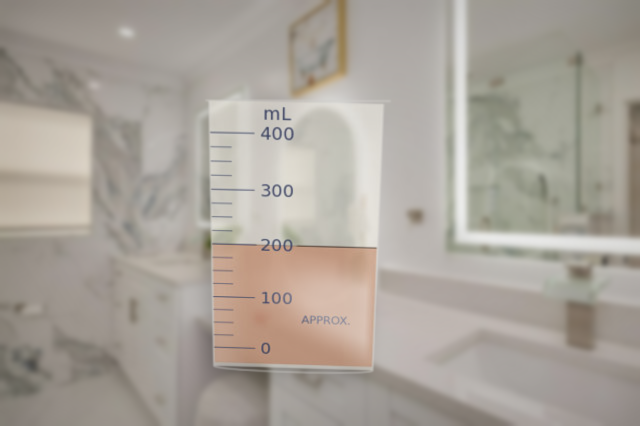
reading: **200** mL
